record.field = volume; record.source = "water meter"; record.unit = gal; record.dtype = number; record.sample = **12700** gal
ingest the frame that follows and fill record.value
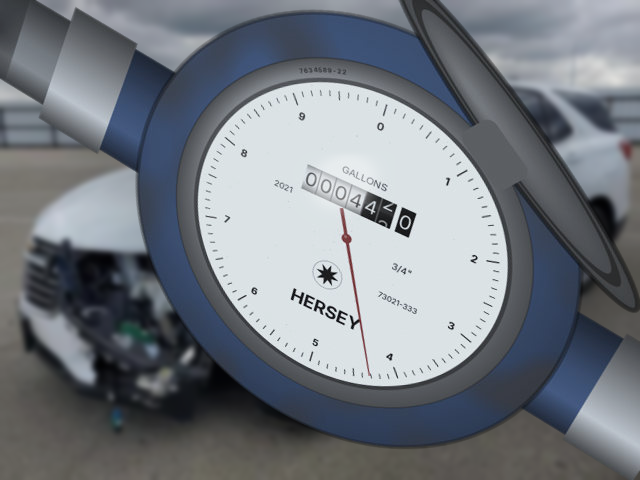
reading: **4424.3** gal
